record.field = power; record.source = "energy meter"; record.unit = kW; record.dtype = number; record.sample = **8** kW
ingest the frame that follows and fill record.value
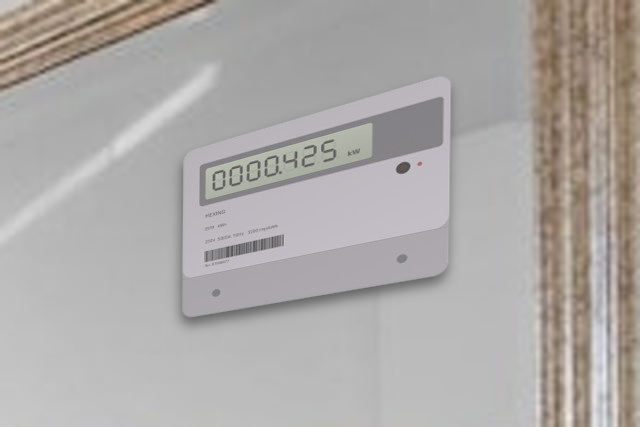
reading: **0.425** kW
